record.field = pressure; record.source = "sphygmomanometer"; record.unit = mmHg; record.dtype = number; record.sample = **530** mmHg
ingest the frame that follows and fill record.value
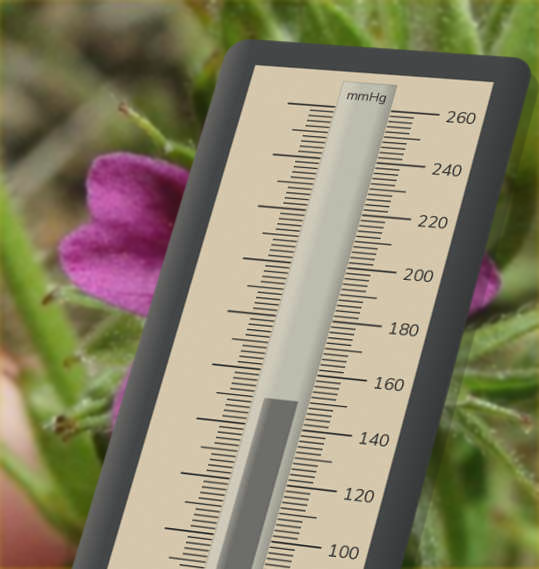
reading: **150** mmHg
